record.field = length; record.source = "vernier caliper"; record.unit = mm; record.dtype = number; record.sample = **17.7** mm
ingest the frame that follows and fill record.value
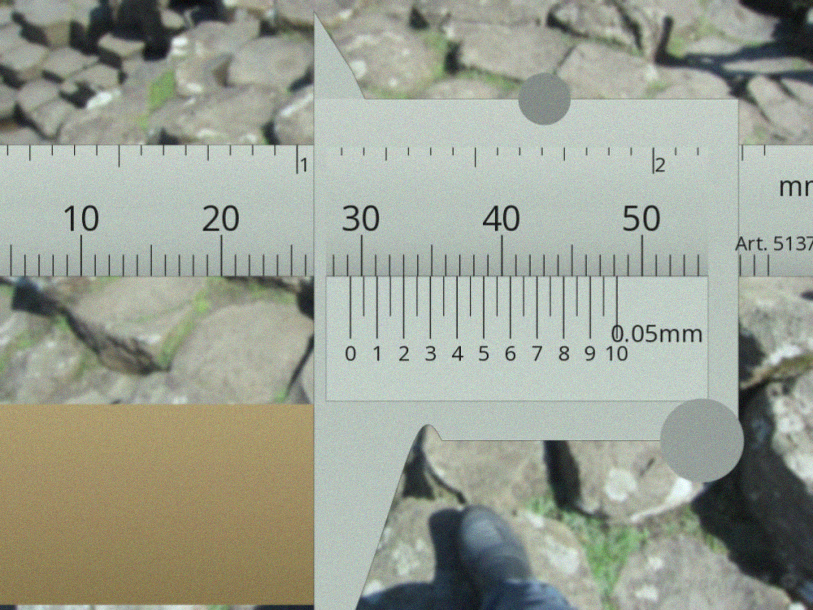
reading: **29.2** mm
